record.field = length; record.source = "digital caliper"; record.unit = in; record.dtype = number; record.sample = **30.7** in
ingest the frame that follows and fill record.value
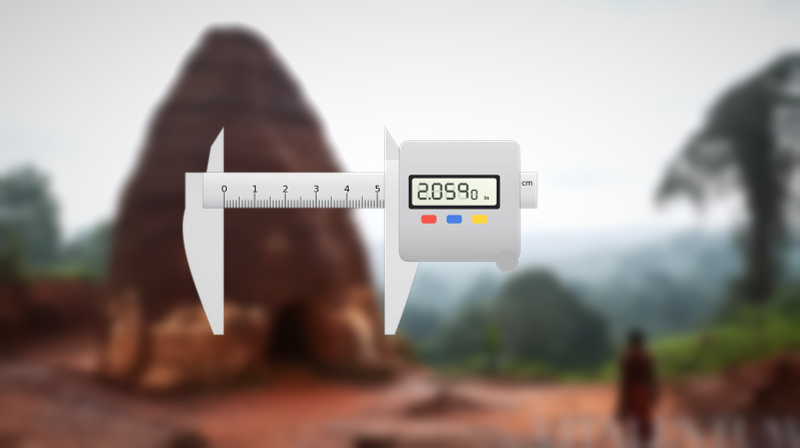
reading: **2.0590** in
